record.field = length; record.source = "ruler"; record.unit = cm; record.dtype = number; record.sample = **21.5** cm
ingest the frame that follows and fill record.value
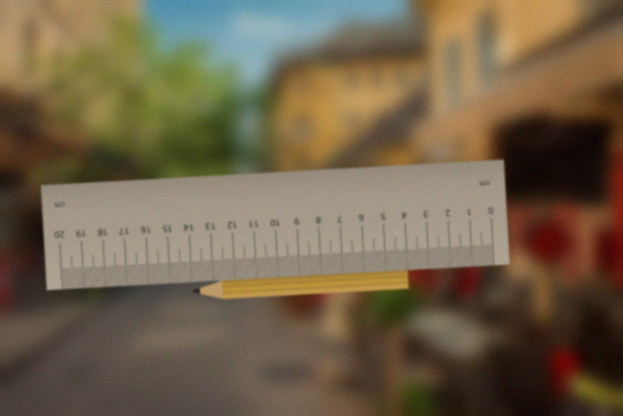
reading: **10** cm
